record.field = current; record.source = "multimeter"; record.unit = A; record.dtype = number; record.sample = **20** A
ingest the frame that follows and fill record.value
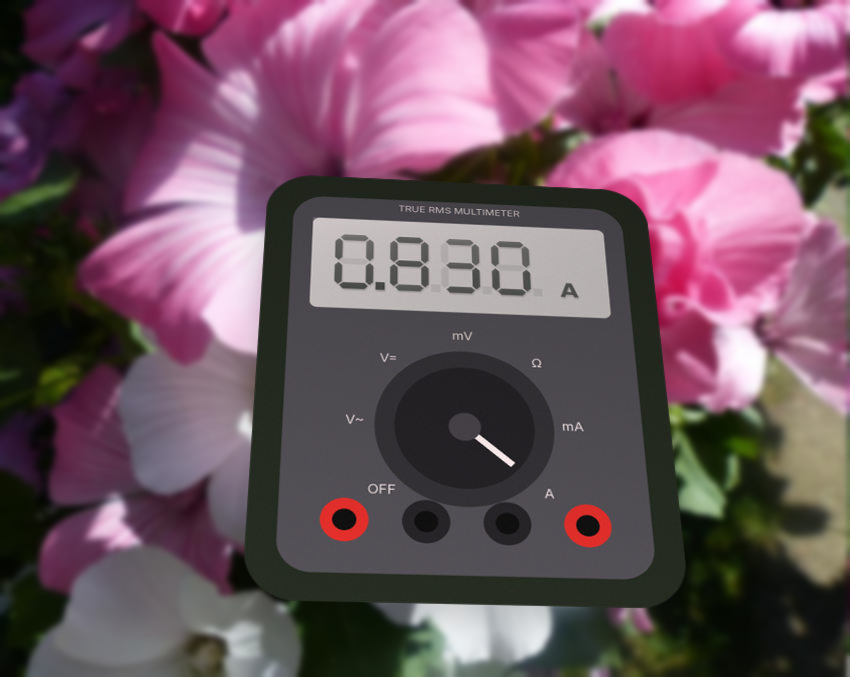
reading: **0.830** A
